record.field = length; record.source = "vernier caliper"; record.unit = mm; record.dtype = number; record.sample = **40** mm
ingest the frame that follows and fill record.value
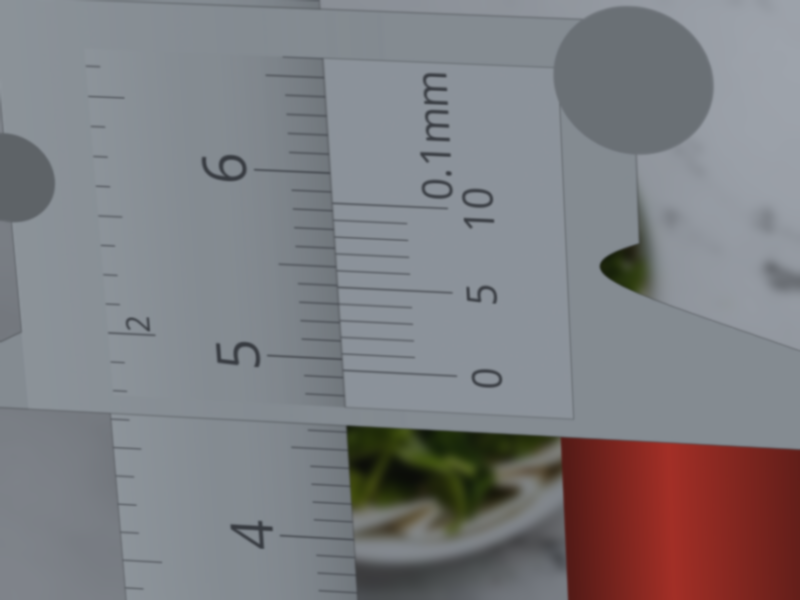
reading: **49.4** mm
